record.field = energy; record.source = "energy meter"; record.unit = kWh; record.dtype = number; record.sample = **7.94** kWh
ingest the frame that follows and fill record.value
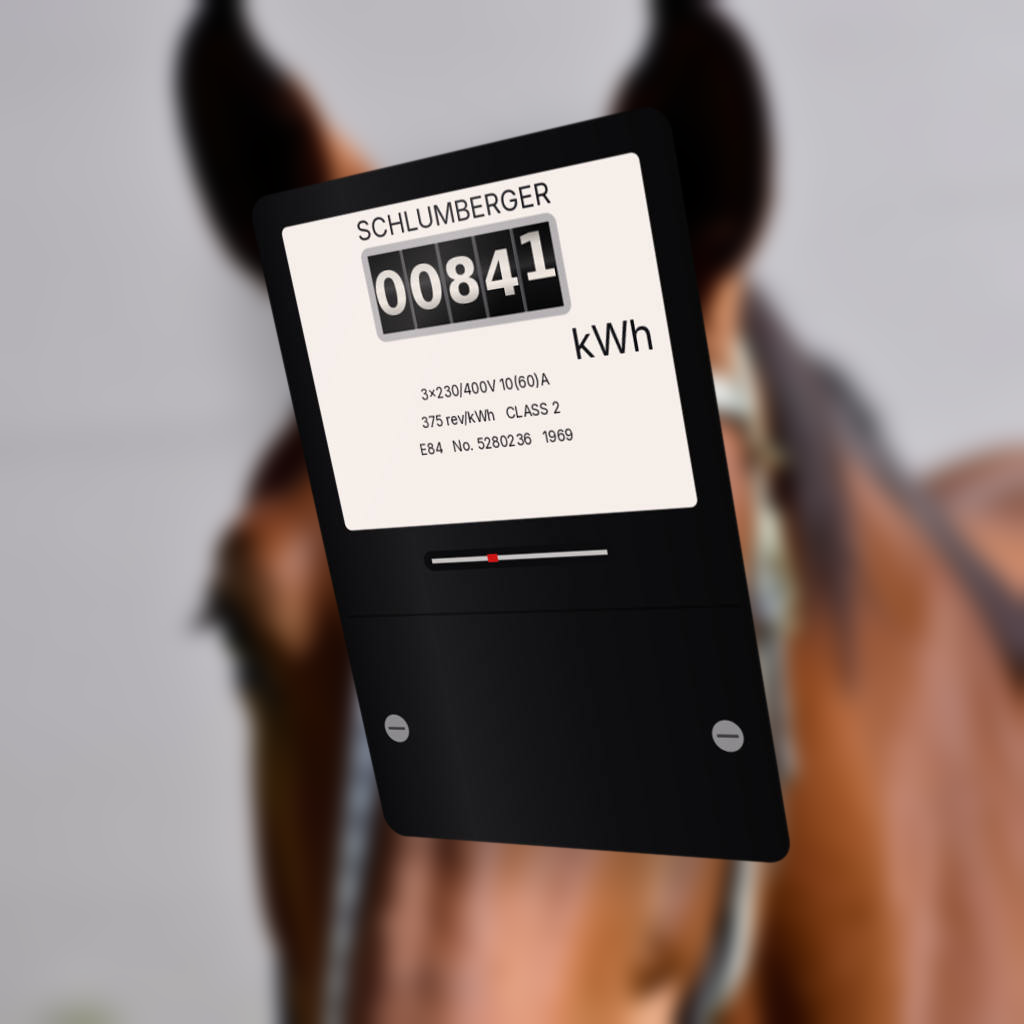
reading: **841** kWh
